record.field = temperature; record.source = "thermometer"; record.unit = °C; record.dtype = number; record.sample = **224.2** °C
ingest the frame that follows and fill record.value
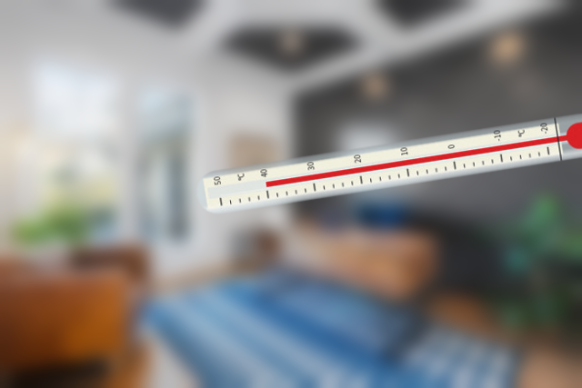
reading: **40** °C
